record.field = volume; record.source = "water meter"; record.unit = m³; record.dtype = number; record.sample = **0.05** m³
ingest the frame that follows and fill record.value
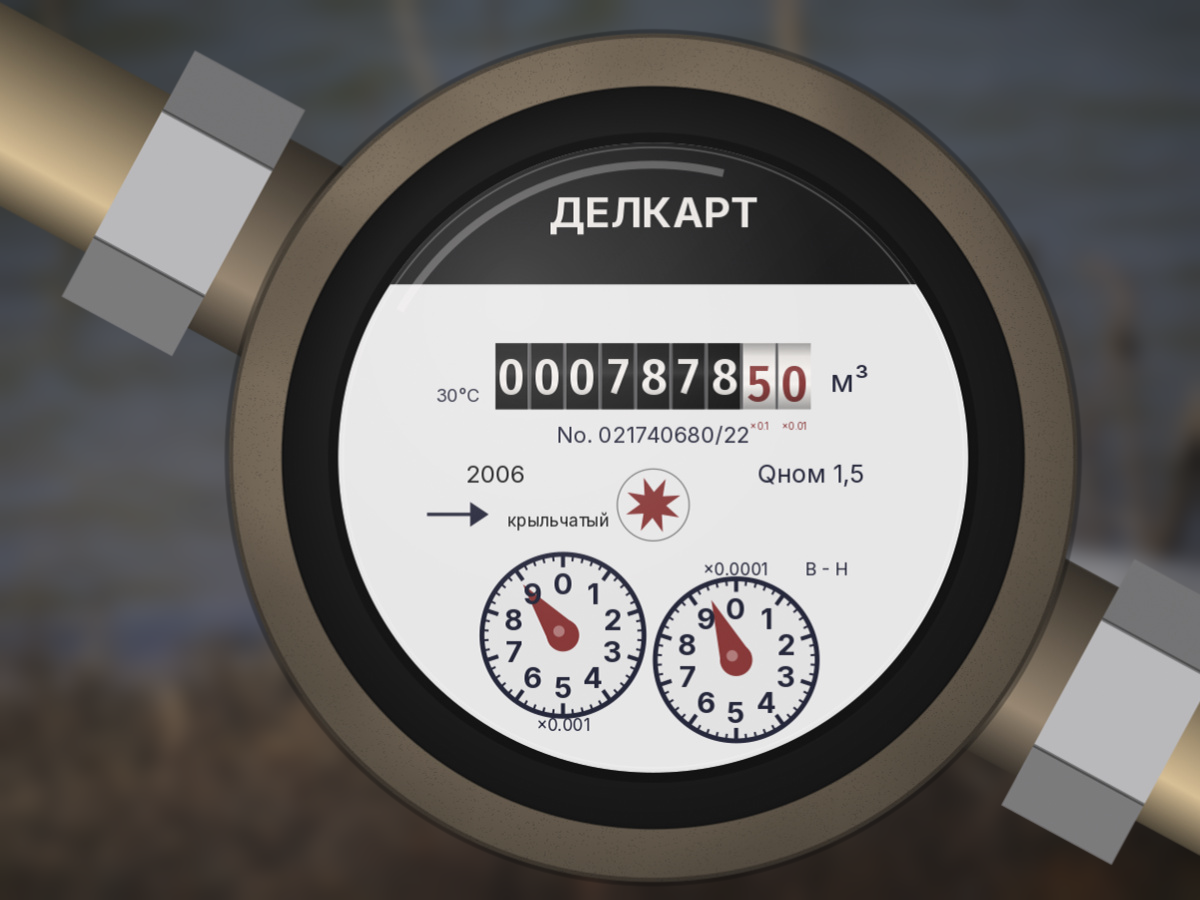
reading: **7878.4989** m³
